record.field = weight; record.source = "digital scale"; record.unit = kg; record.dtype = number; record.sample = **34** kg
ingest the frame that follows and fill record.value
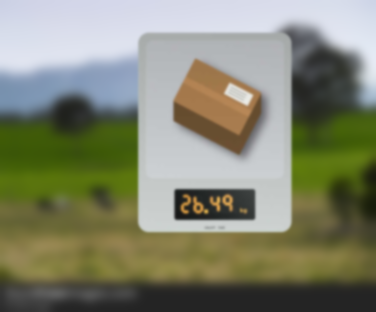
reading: **26.49** kg
